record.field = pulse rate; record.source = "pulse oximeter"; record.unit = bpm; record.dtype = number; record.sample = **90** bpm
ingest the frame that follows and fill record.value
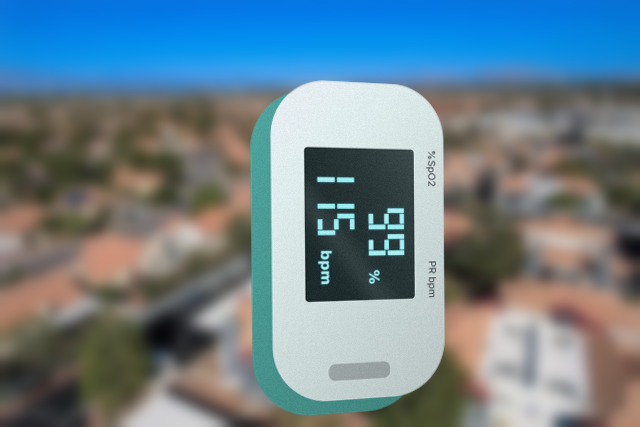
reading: **115** bpm
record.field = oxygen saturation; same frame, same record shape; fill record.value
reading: **99** %
